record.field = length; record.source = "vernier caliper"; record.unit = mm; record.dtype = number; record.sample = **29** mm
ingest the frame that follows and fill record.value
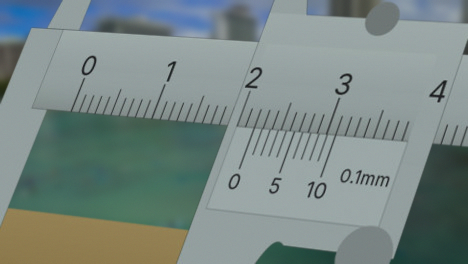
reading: **22.0** mm
